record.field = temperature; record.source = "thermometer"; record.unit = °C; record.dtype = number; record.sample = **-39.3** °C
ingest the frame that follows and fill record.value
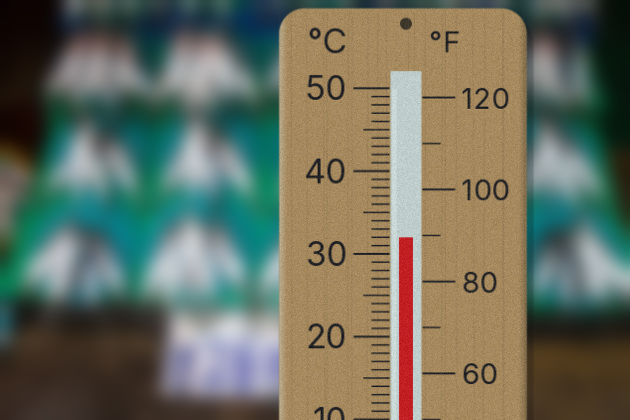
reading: **32** °C
